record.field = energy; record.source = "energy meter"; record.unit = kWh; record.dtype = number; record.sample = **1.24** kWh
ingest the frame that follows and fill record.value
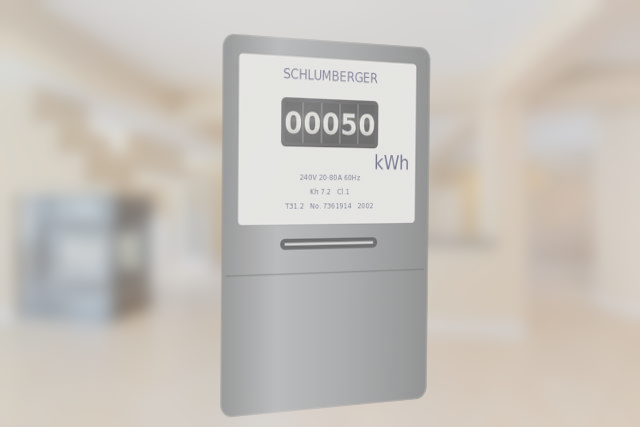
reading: **50** kWh
